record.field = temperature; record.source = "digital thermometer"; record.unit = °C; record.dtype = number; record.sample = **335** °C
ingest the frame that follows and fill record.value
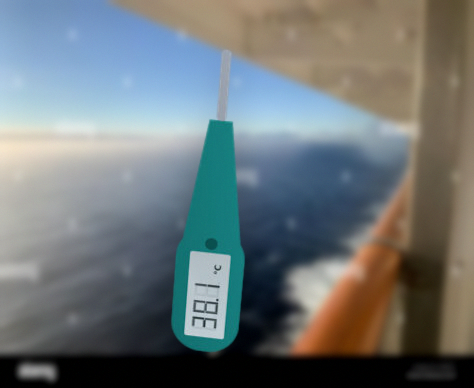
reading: **38.1** °C
